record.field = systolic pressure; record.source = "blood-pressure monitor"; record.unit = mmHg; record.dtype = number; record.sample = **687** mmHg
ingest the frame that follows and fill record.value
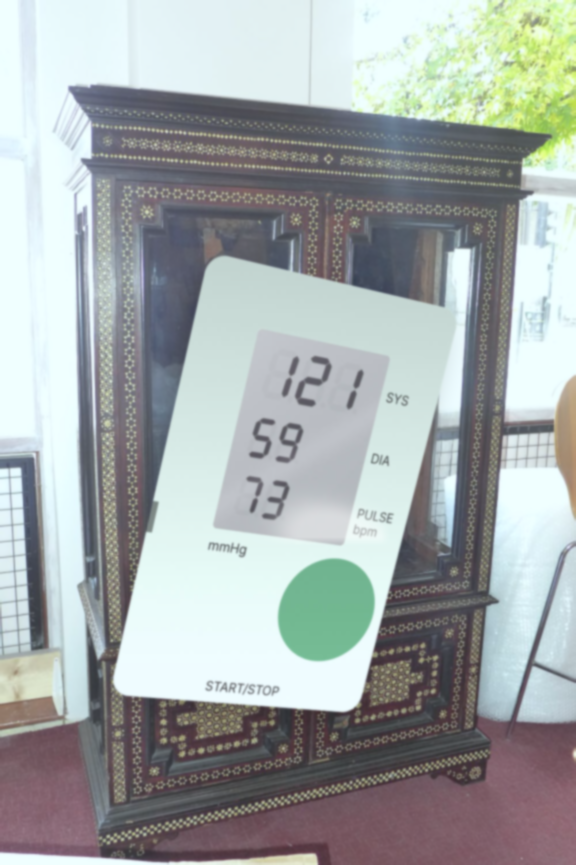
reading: **121** mmHg
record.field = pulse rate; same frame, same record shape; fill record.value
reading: **73** bpm
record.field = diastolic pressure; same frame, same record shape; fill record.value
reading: **59** mmHg
